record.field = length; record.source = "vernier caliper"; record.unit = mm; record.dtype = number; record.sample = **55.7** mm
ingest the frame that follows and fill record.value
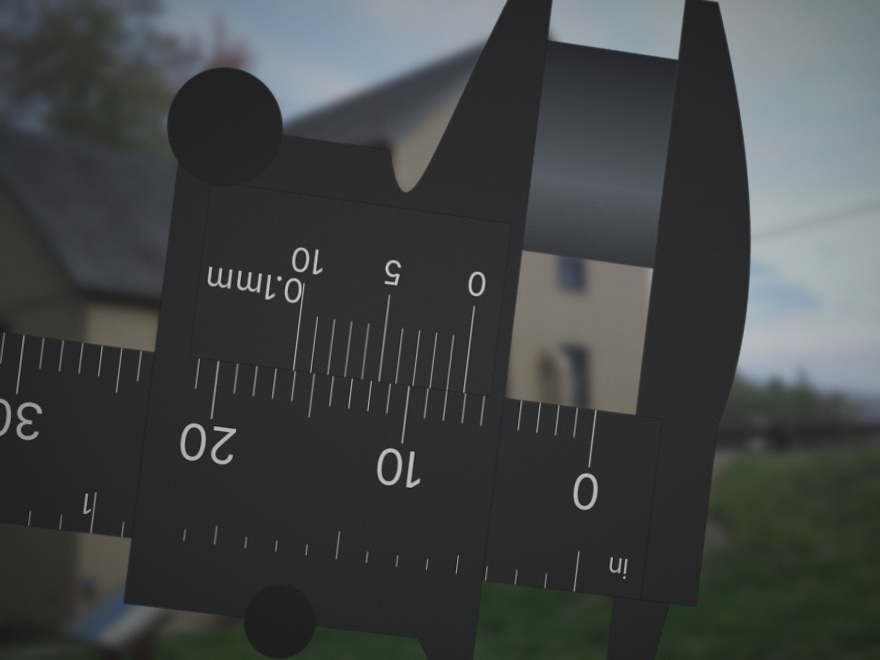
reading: **7.1** mm
